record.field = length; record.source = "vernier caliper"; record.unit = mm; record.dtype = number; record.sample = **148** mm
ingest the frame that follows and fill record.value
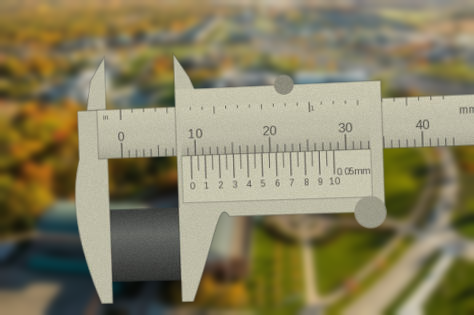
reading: **9.4** mm
